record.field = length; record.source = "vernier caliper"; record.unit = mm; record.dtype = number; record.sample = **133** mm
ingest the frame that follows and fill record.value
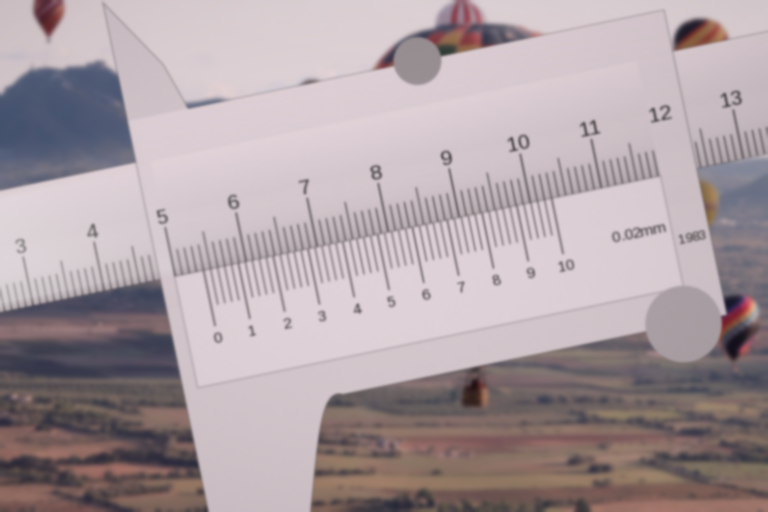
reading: **54.0** mm
